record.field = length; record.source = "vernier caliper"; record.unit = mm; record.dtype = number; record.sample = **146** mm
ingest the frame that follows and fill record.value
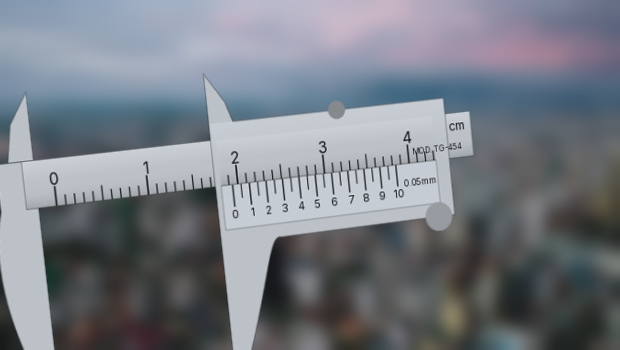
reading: **19.4** mm
